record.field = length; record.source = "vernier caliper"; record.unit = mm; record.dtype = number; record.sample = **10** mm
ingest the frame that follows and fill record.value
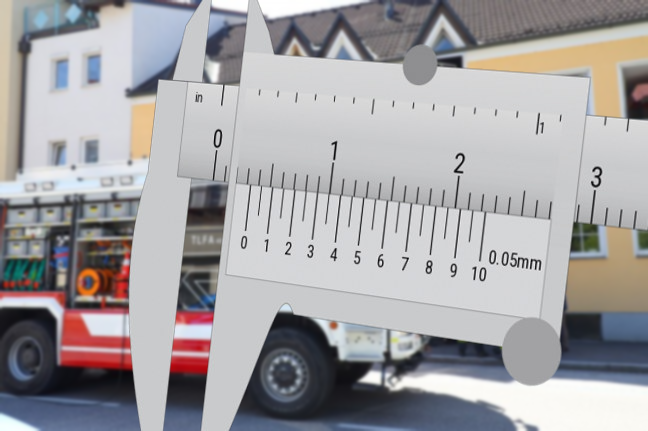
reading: **3.3** mm
